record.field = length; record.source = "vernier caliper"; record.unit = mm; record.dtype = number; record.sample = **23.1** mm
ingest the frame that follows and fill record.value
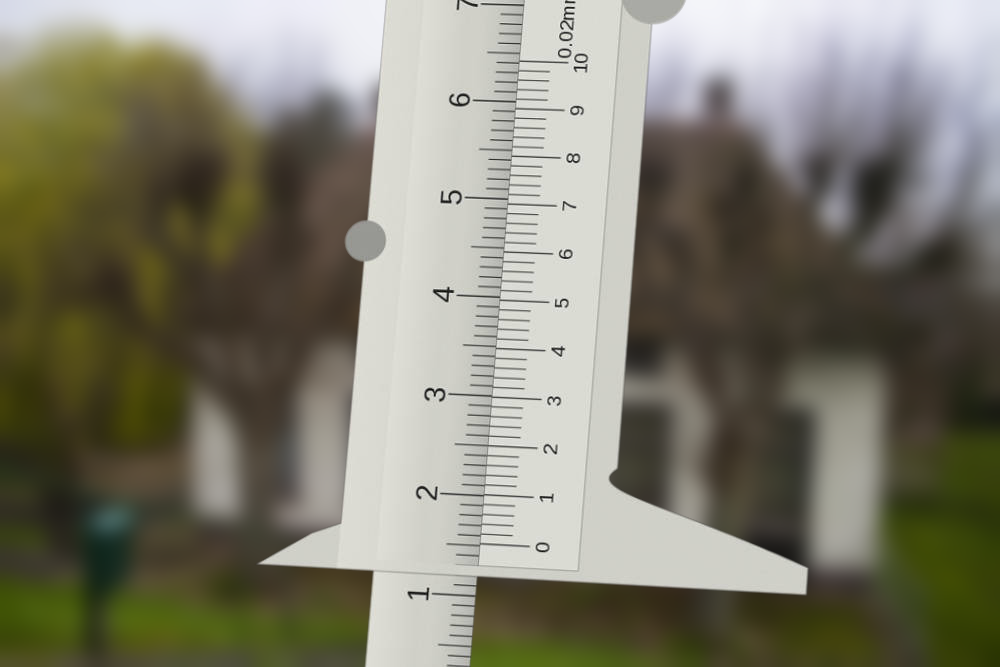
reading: **15.2** mm
